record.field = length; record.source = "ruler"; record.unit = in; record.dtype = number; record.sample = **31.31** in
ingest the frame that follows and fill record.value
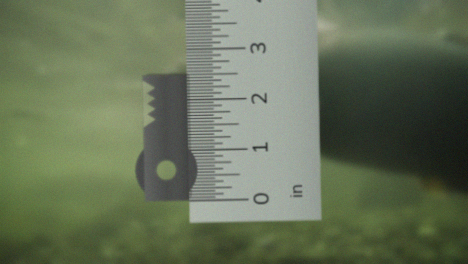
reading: **2.5** in
